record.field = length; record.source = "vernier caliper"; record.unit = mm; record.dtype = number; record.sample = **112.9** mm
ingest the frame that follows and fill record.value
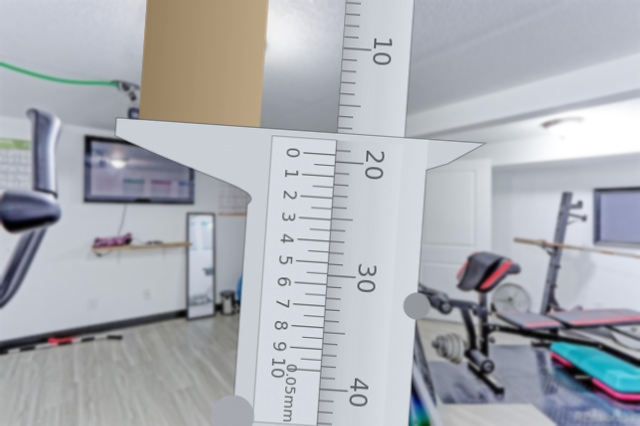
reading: **19.4** mm
